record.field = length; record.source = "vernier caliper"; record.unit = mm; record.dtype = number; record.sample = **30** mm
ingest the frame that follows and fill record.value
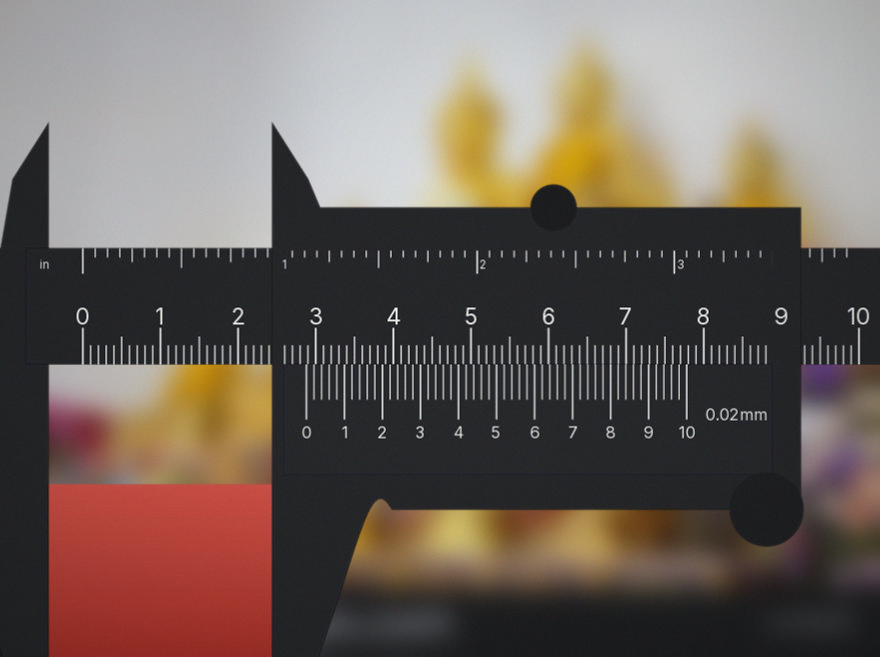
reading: **28.8** mm
